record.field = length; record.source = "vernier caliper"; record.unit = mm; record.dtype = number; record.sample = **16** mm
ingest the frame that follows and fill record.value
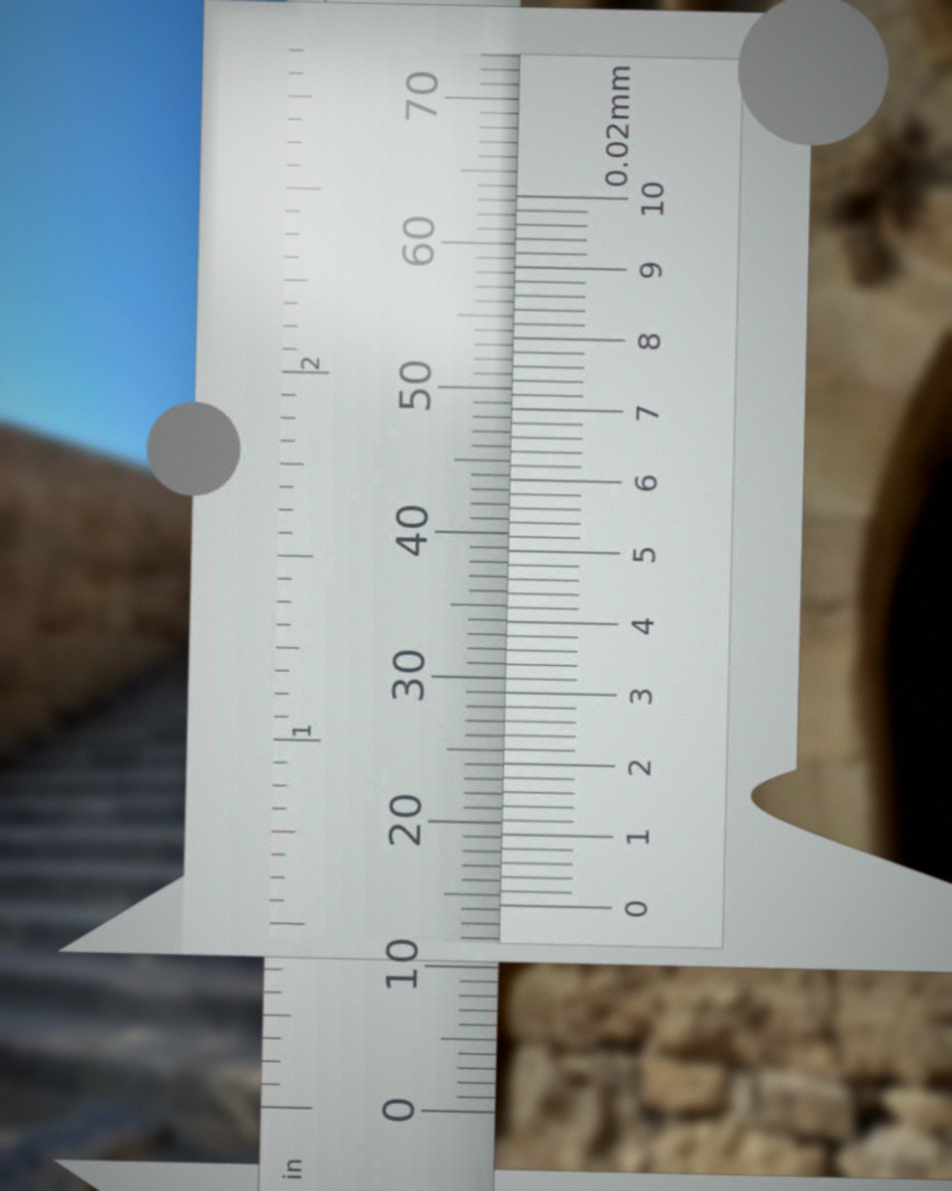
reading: **14.3** mm
